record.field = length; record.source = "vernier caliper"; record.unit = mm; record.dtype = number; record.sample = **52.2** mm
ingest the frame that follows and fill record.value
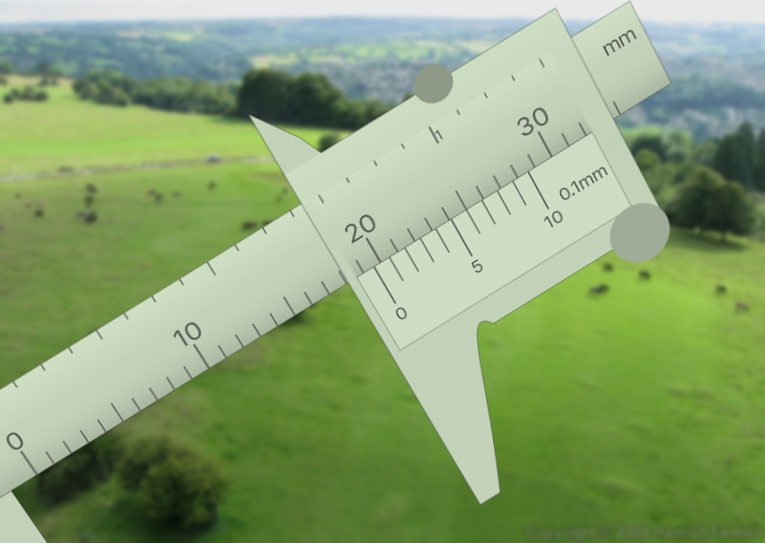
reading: **19.6** mm
